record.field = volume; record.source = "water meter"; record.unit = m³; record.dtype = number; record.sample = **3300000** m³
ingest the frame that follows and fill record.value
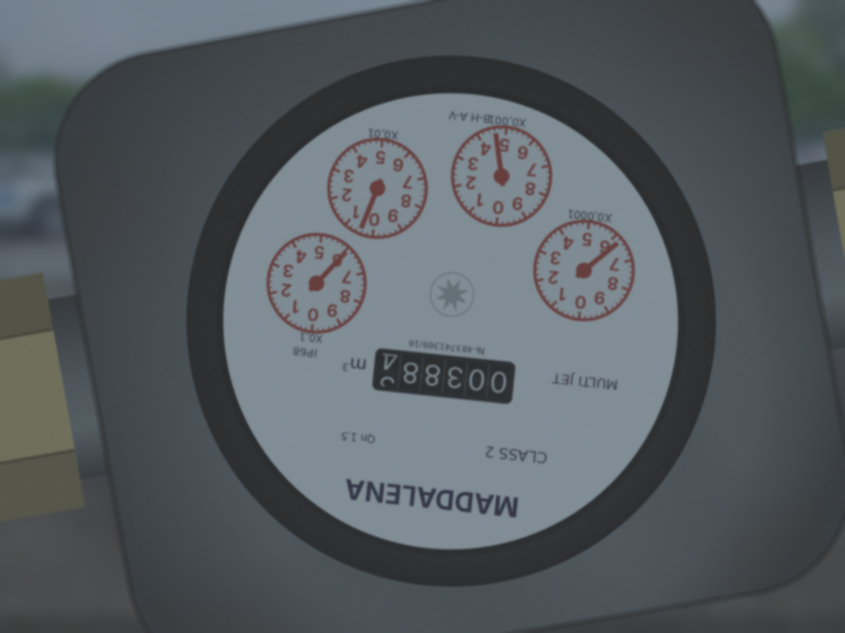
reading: **3883.6046** m³
